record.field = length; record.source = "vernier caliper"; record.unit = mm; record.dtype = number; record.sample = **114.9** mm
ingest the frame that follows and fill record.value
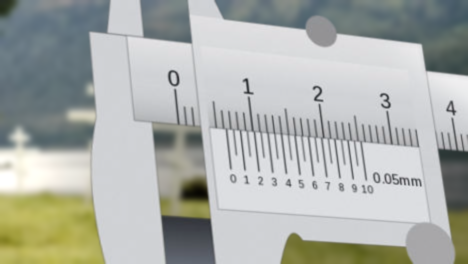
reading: **6.4** mm
